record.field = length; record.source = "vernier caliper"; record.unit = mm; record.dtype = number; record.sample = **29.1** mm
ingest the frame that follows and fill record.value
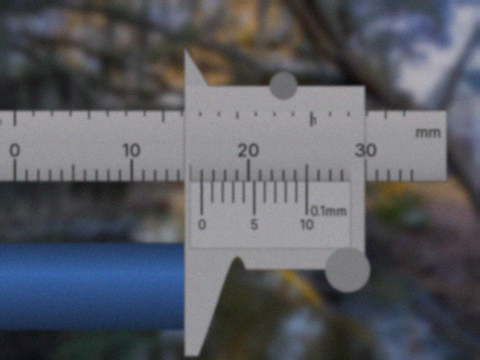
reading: **16.0** mm
